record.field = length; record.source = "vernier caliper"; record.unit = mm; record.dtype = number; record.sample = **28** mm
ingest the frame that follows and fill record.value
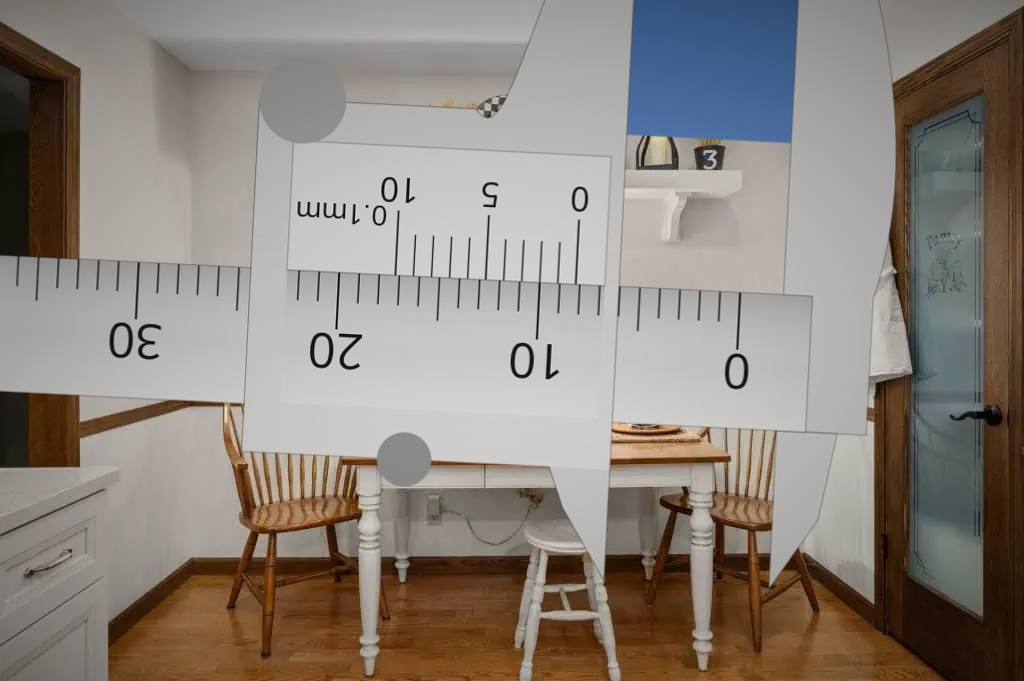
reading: **8.2** mm
